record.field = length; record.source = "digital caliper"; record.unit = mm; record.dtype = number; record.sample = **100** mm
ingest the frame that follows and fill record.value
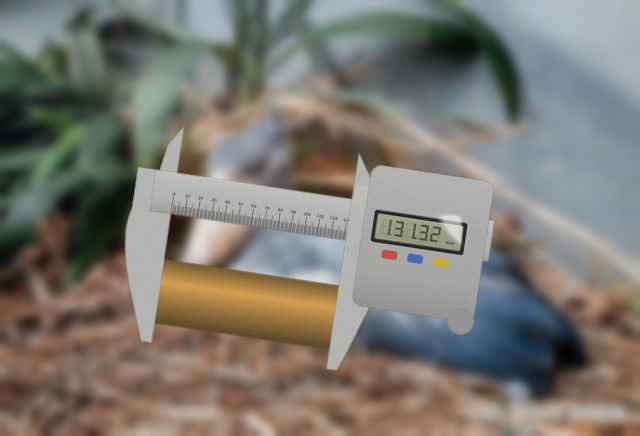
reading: **131.32** mm
